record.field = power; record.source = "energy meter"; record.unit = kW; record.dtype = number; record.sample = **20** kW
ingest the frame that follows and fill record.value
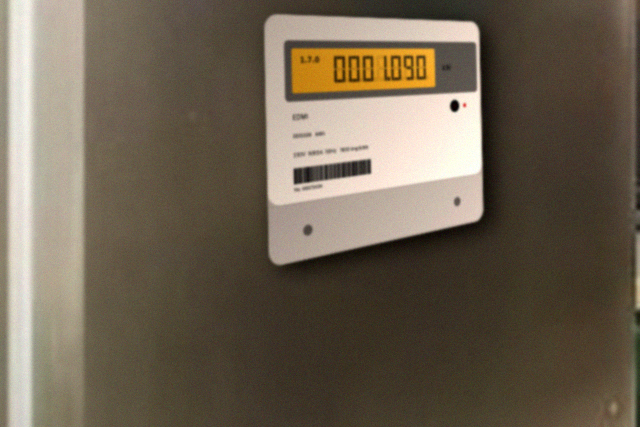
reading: **1.090** kW
